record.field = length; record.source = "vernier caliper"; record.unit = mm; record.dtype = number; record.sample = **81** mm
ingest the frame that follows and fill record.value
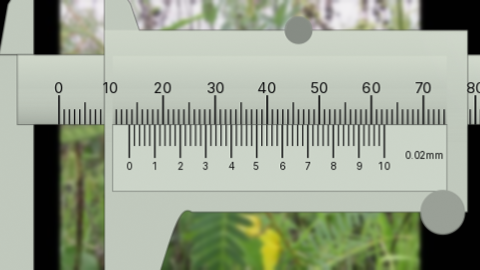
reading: **13.5** mm
